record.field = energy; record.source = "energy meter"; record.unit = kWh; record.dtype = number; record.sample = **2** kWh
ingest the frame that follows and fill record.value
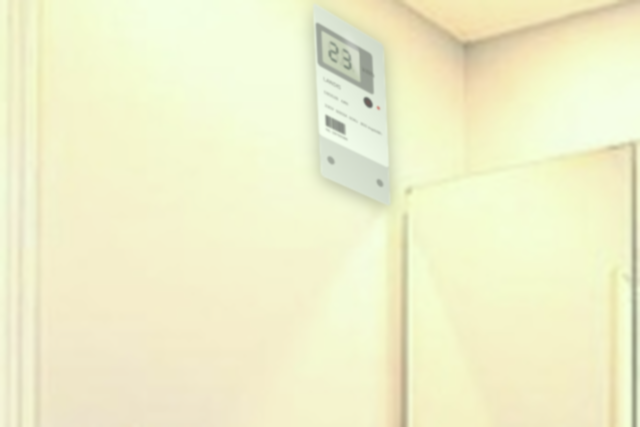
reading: **23** kWh
